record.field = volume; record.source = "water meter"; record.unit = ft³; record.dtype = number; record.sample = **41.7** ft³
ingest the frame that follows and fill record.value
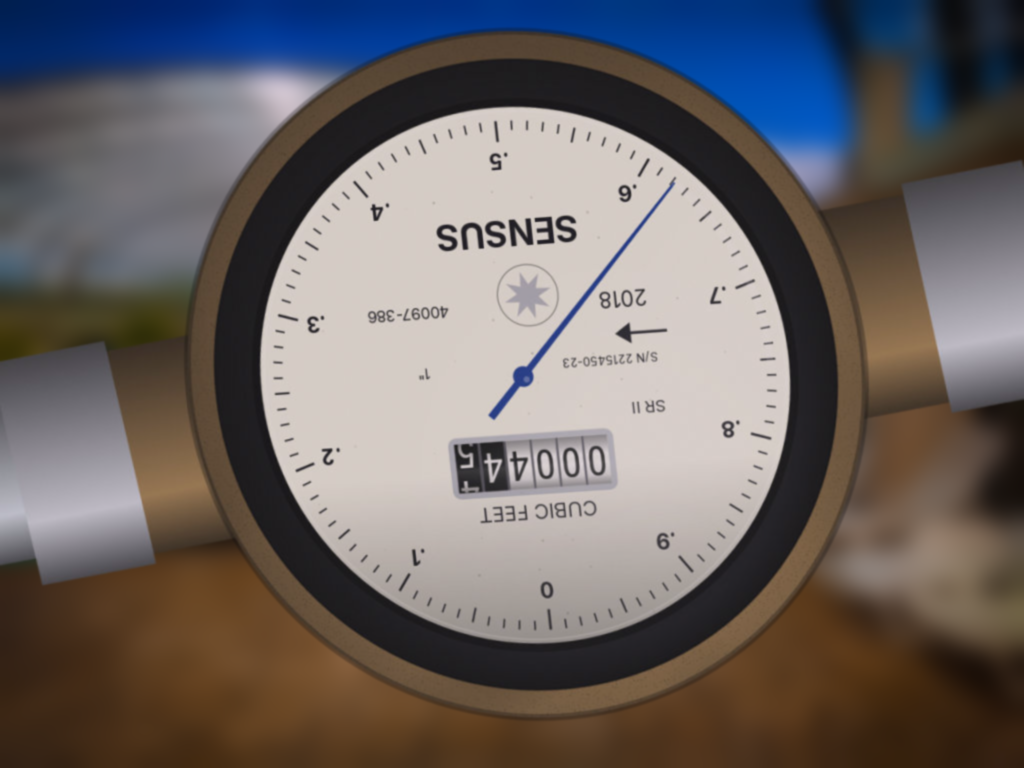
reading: **444.62** ft³
